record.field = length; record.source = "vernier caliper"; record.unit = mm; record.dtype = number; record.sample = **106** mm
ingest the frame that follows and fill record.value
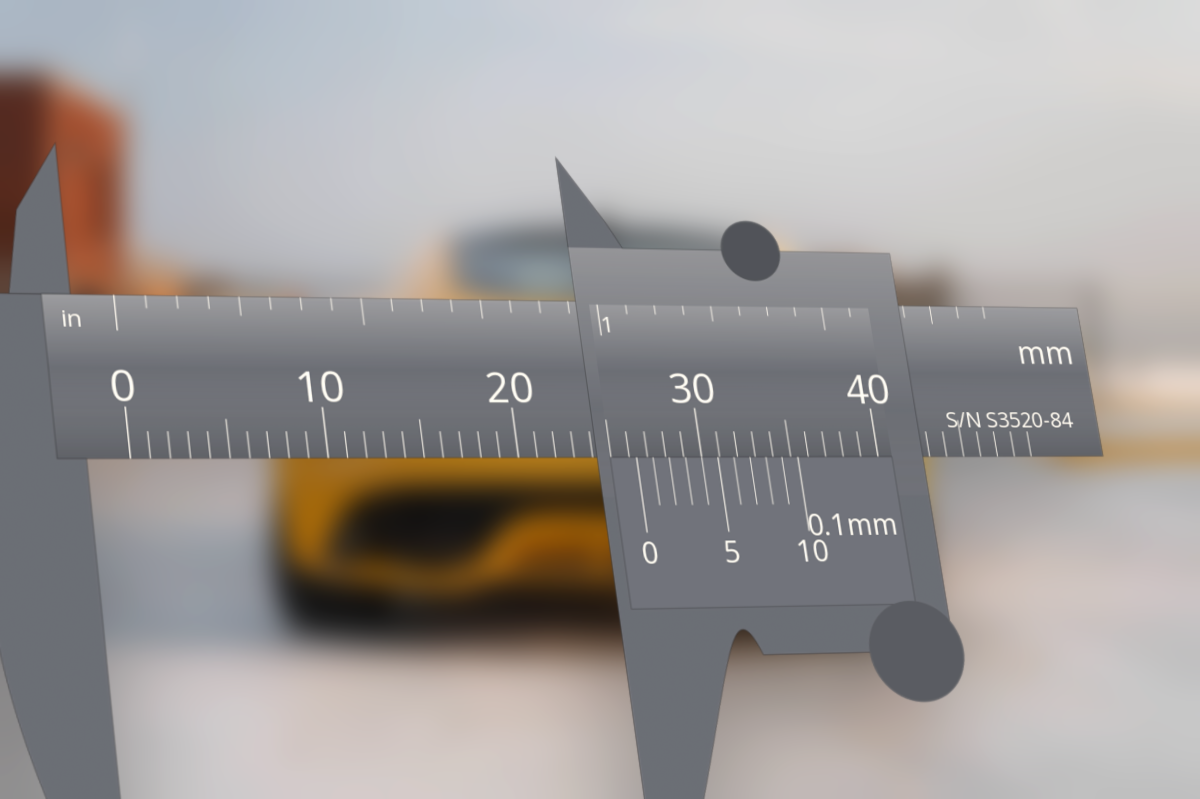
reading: **26.4** mm
